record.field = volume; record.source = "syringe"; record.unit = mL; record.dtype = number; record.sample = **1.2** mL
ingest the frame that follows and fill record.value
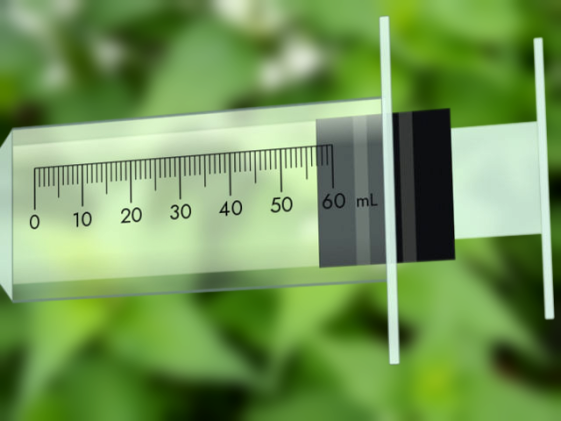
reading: **57** mL
